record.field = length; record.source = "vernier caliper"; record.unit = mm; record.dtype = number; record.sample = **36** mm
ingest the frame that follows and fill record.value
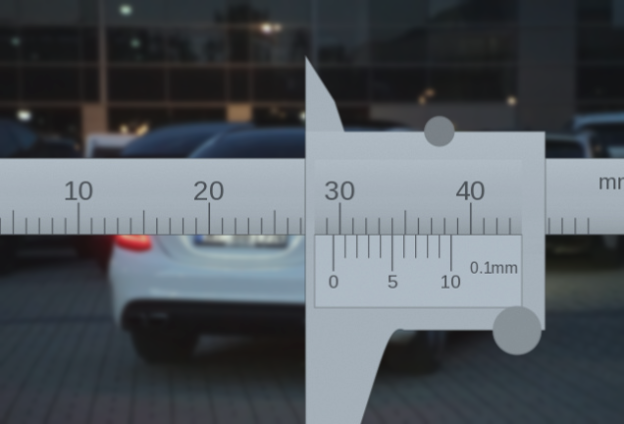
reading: **29.5** mm
